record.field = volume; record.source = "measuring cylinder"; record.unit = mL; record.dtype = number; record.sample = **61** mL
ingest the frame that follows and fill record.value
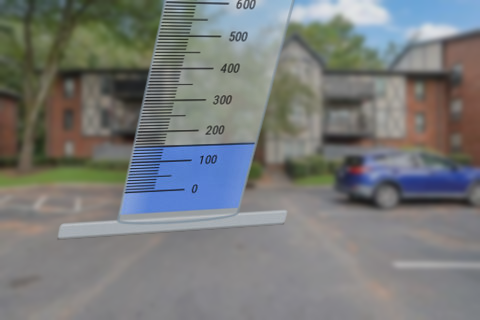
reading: **150** mL
